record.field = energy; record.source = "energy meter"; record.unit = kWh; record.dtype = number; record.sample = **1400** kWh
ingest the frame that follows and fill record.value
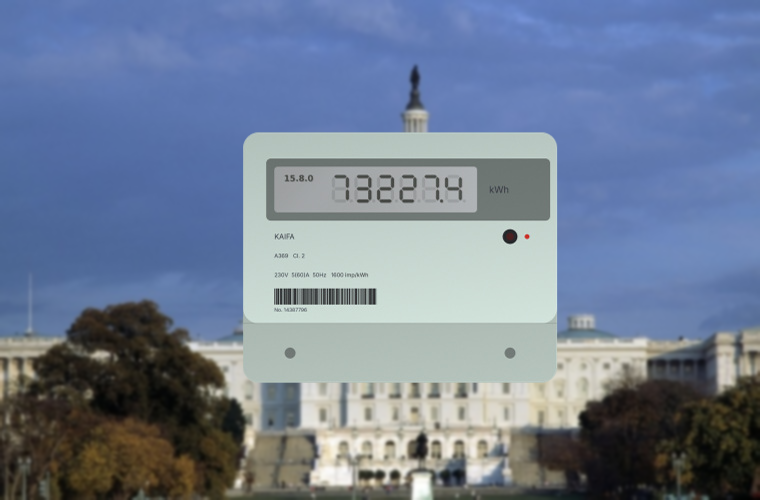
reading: **73227.4** kWh
